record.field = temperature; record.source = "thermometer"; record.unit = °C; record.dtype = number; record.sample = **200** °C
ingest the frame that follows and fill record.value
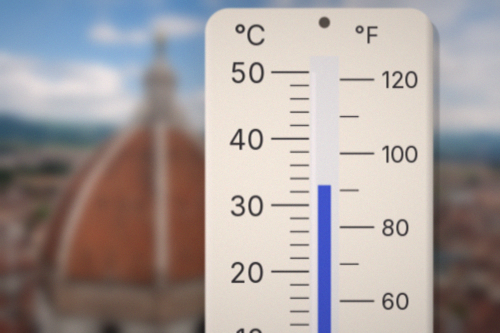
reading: **33** °C
